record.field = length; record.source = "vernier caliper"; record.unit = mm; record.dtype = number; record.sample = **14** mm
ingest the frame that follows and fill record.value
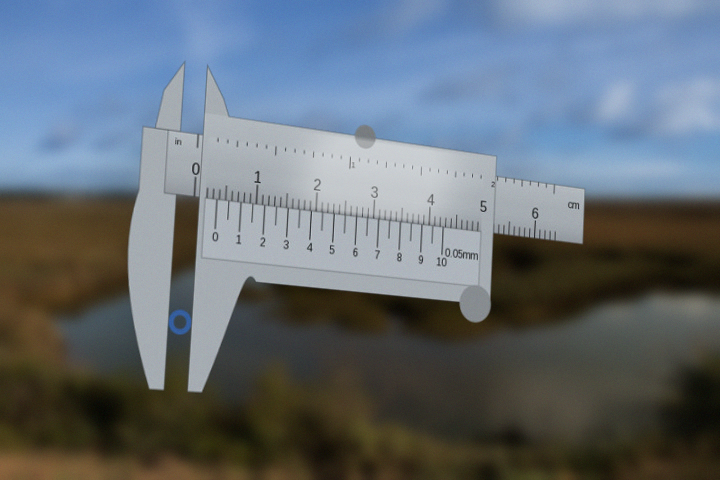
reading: **3.6** mm
